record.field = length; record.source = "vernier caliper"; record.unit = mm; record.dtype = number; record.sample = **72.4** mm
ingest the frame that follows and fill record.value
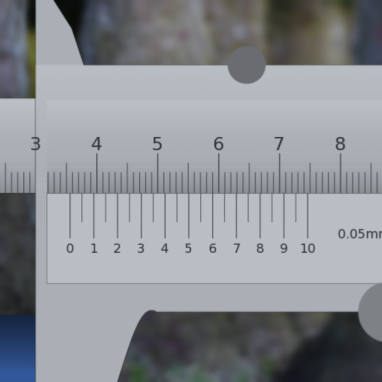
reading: **35.6** mm
